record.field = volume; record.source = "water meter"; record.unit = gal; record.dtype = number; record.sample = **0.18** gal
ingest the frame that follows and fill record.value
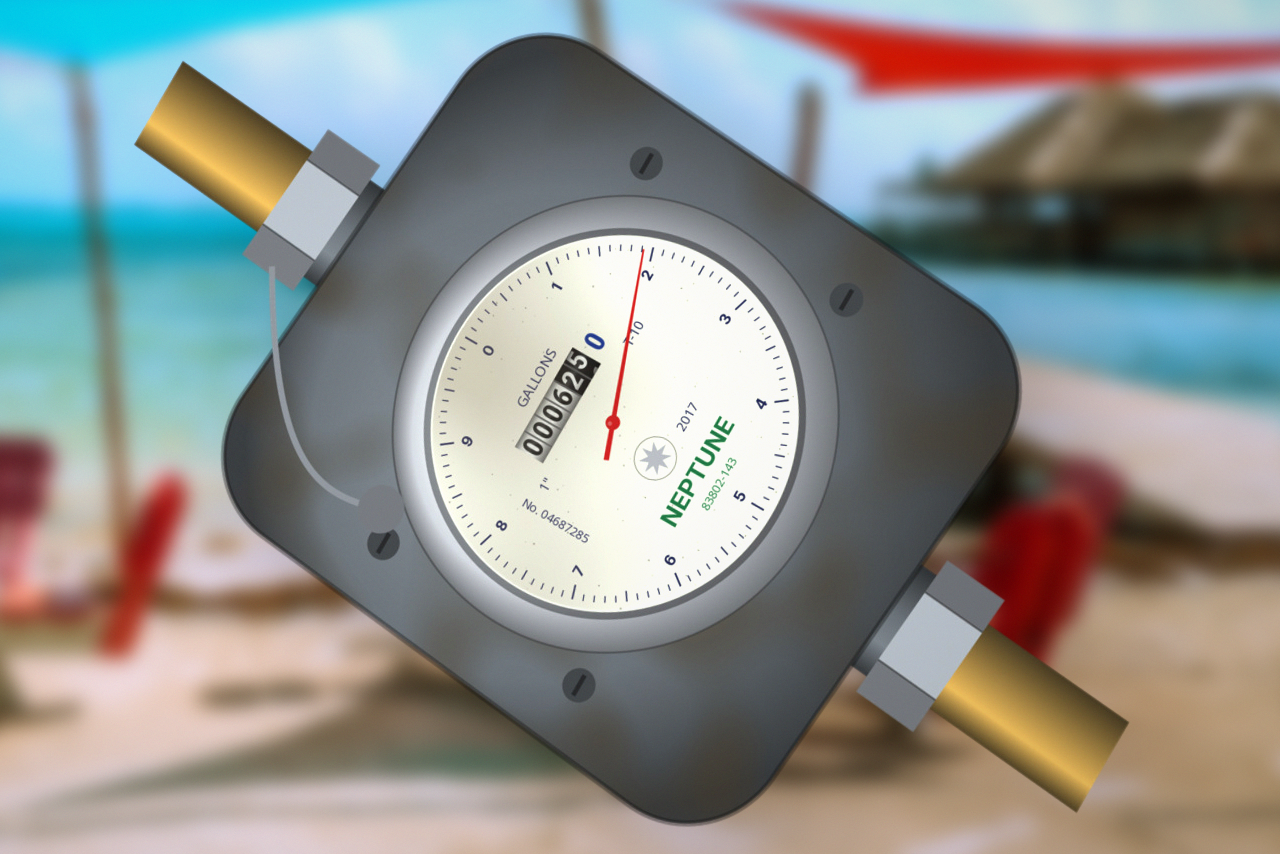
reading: **6251.9** gal
